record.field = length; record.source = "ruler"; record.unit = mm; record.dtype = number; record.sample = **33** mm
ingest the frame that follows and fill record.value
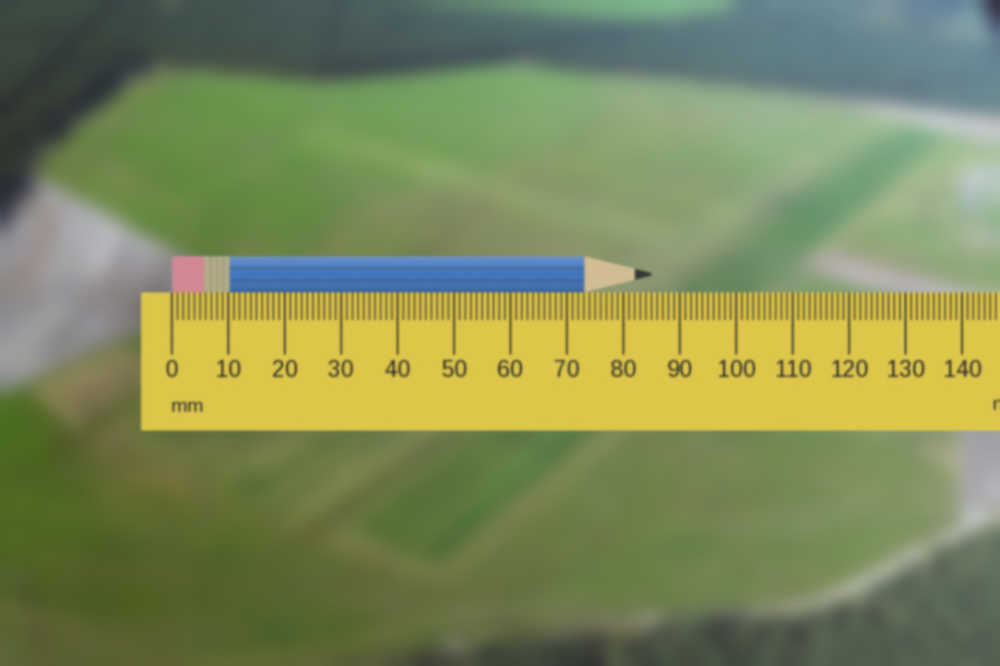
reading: **85** mm
